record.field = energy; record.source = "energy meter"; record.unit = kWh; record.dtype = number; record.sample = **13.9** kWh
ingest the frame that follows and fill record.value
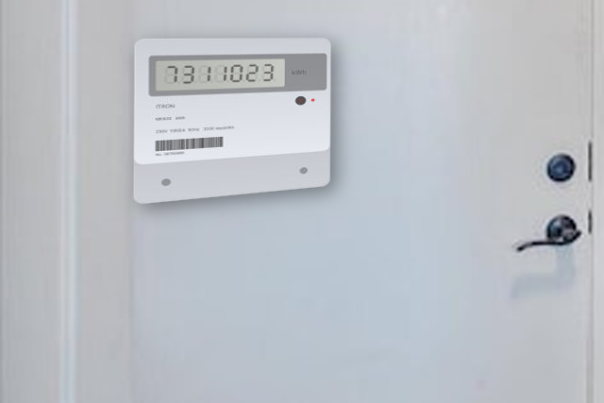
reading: **7311023** kWh
